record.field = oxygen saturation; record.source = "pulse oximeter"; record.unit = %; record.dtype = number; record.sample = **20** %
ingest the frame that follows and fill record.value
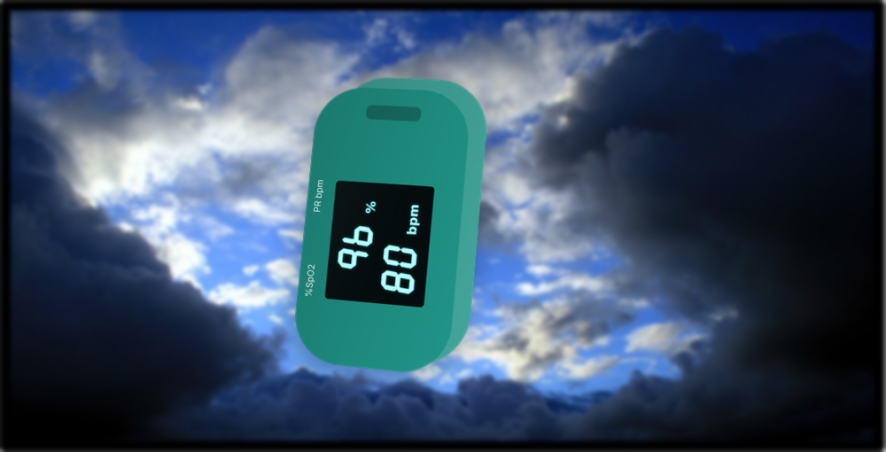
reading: **96** %
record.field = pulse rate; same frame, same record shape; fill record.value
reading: **80** bpm
